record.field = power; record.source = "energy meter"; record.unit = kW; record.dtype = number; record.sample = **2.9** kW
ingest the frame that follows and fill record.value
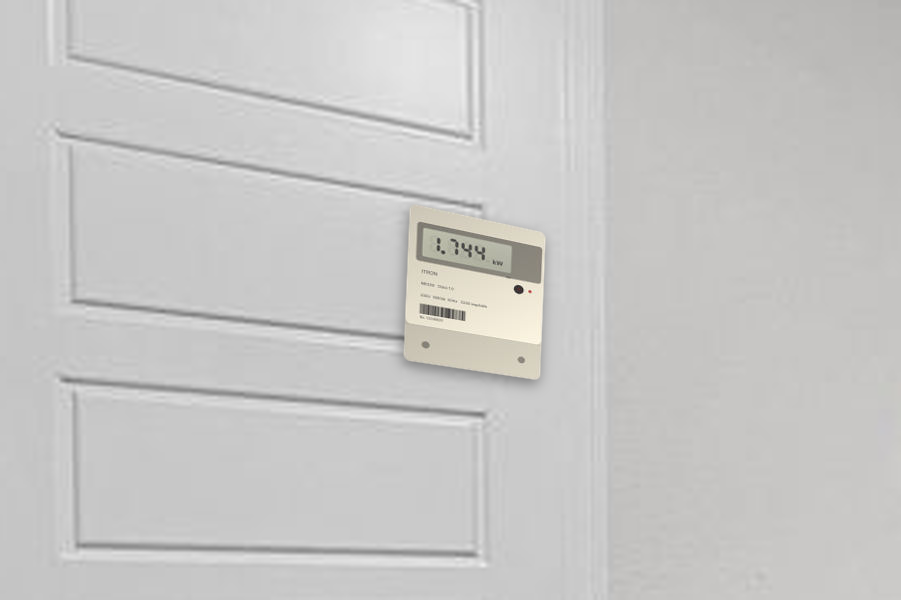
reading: **1.744** kW
